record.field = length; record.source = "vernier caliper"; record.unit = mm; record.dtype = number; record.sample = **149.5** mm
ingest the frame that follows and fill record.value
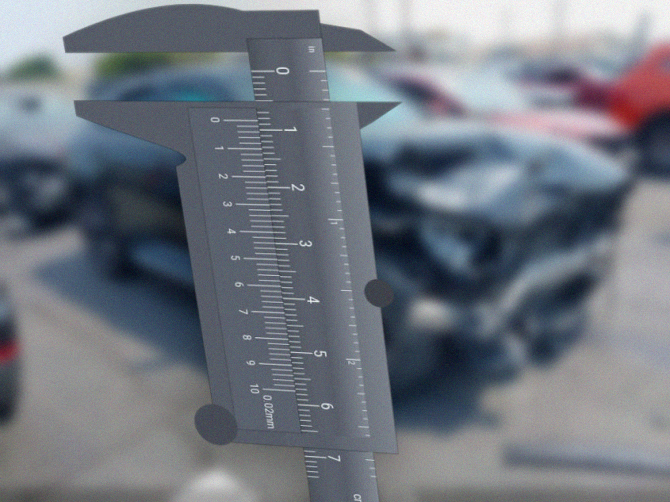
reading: **8.4** mm
